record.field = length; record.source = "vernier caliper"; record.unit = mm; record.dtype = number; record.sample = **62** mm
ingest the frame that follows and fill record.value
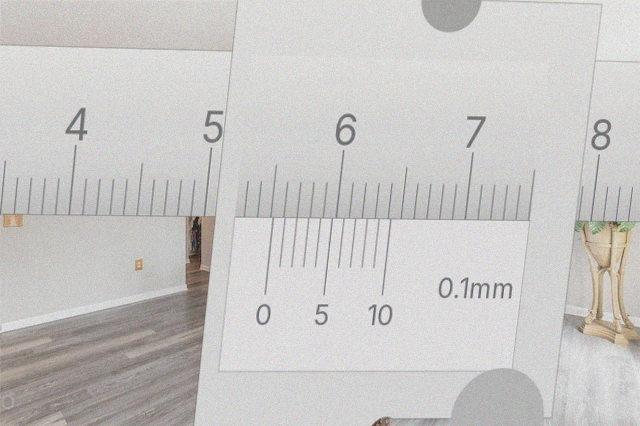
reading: **55.2** mm
